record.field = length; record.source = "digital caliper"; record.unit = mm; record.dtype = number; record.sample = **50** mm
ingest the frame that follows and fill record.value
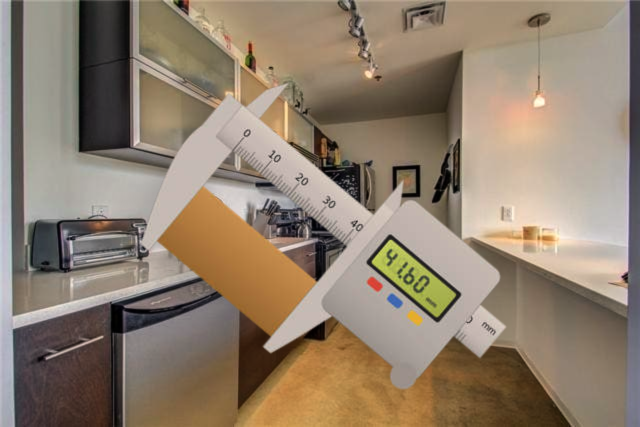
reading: **41.60** mm
